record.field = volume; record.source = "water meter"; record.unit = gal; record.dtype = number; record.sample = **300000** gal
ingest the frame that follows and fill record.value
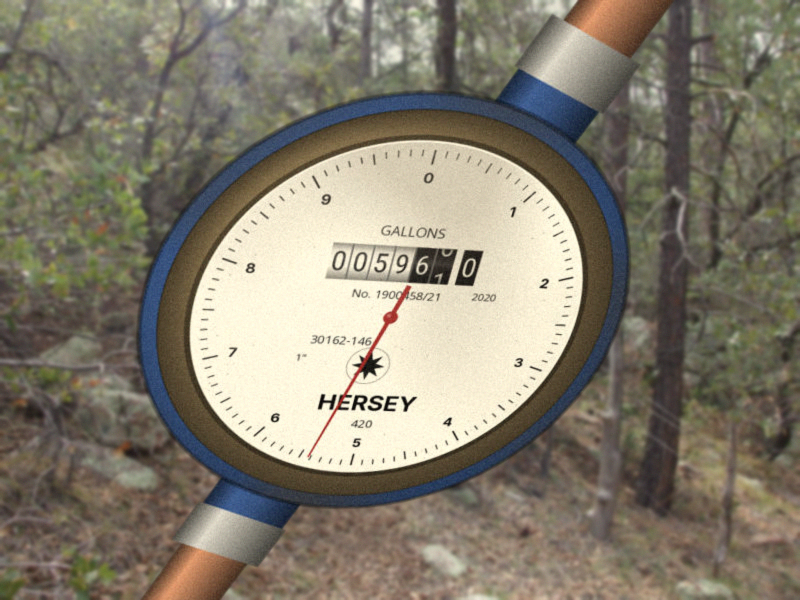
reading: **59605.4** gal
